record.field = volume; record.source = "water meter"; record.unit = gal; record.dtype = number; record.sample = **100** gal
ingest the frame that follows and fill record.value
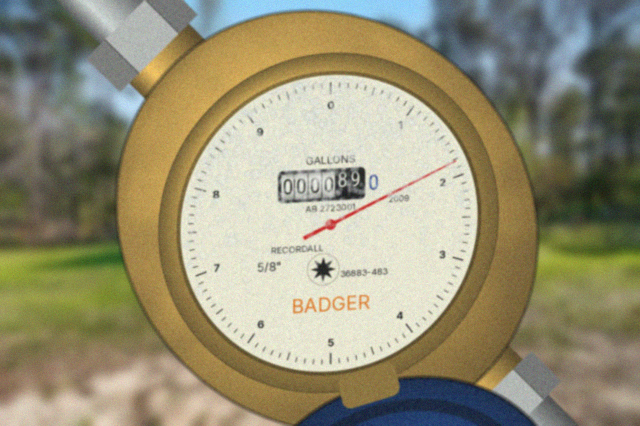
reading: **891.8** gal
